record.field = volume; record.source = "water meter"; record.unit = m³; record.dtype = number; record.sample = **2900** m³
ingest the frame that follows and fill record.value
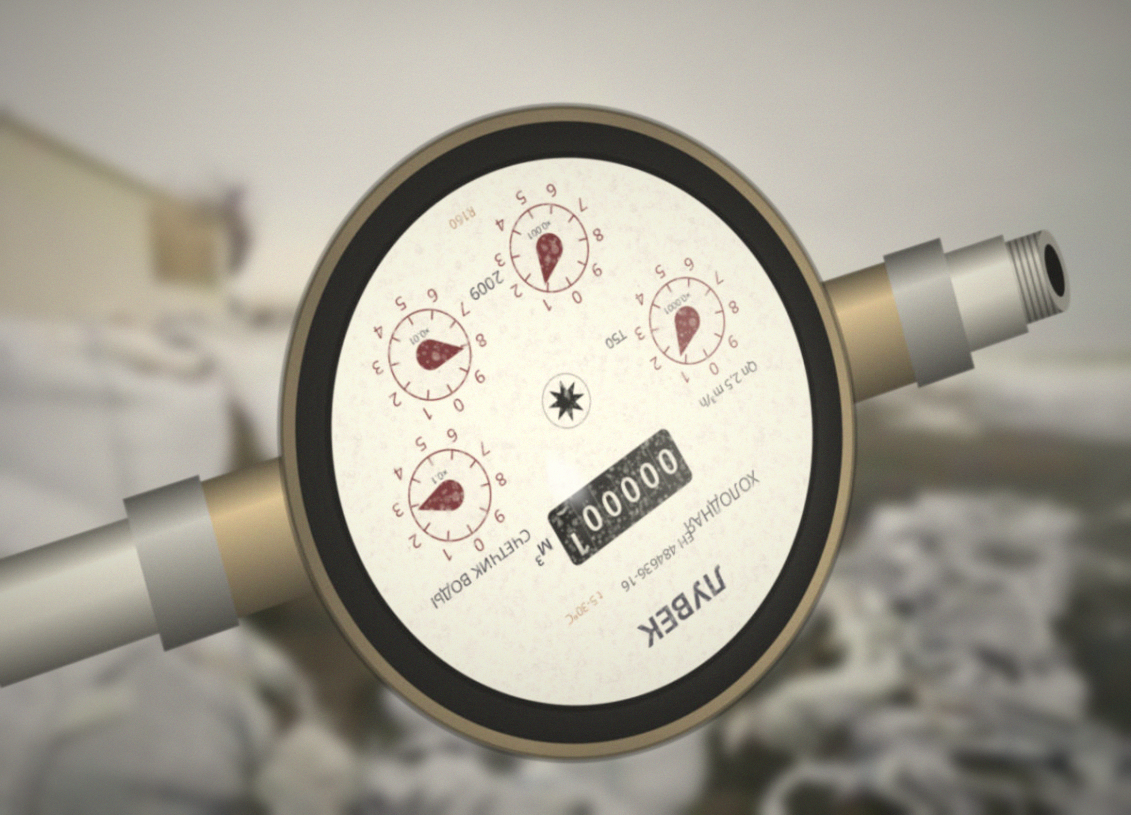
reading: **1.2811** m³
